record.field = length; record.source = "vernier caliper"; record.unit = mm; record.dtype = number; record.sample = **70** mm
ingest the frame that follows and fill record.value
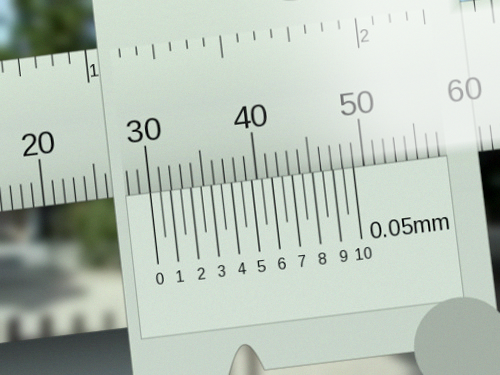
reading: **30.0** mm
